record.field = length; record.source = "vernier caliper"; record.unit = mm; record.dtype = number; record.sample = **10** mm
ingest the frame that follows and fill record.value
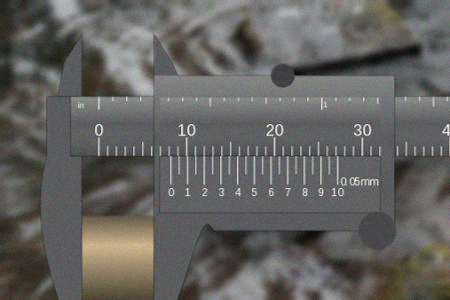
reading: **8.2** mm
